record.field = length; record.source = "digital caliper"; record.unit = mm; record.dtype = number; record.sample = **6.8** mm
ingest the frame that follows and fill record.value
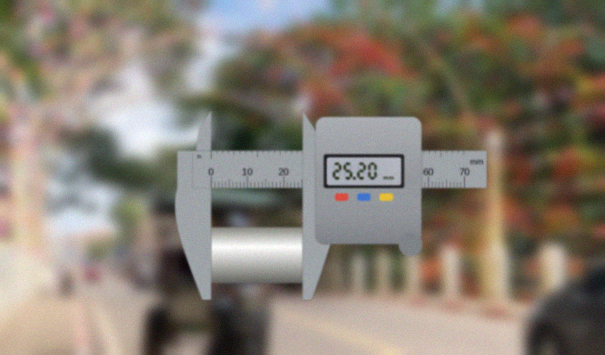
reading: **25.20** mm
